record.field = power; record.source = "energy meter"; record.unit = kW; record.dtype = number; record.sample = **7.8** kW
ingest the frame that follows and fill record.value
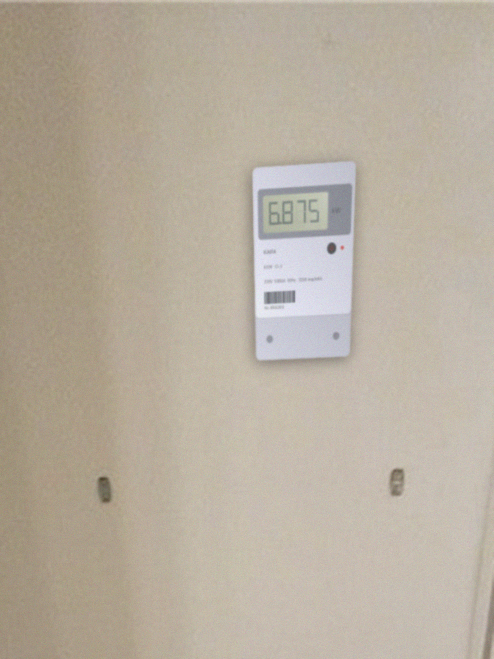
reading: **6.875** kW
